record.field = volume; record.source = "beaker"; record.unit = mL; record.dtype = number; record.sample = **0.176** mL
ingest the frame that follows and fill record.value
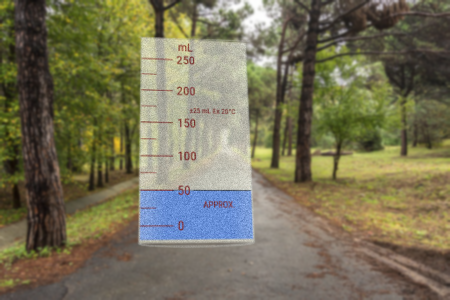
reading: **50** mL
